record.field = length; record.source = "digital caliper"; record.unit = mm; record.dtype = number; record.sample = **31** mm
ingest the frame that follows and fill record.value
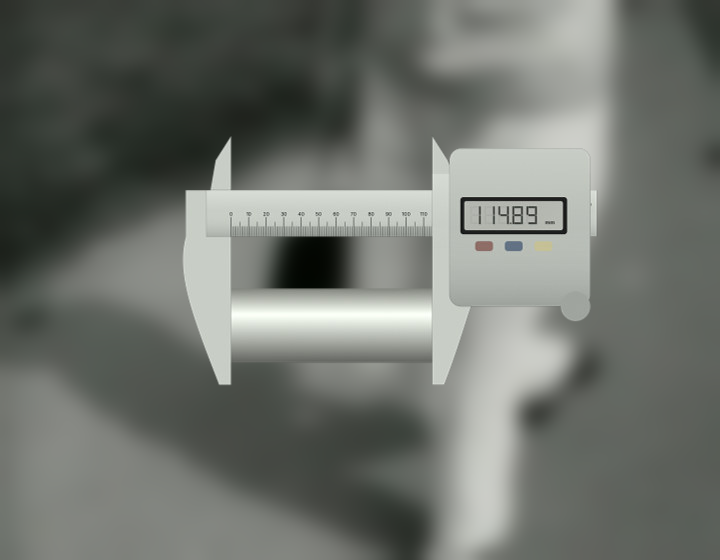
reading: **114.89** mm
